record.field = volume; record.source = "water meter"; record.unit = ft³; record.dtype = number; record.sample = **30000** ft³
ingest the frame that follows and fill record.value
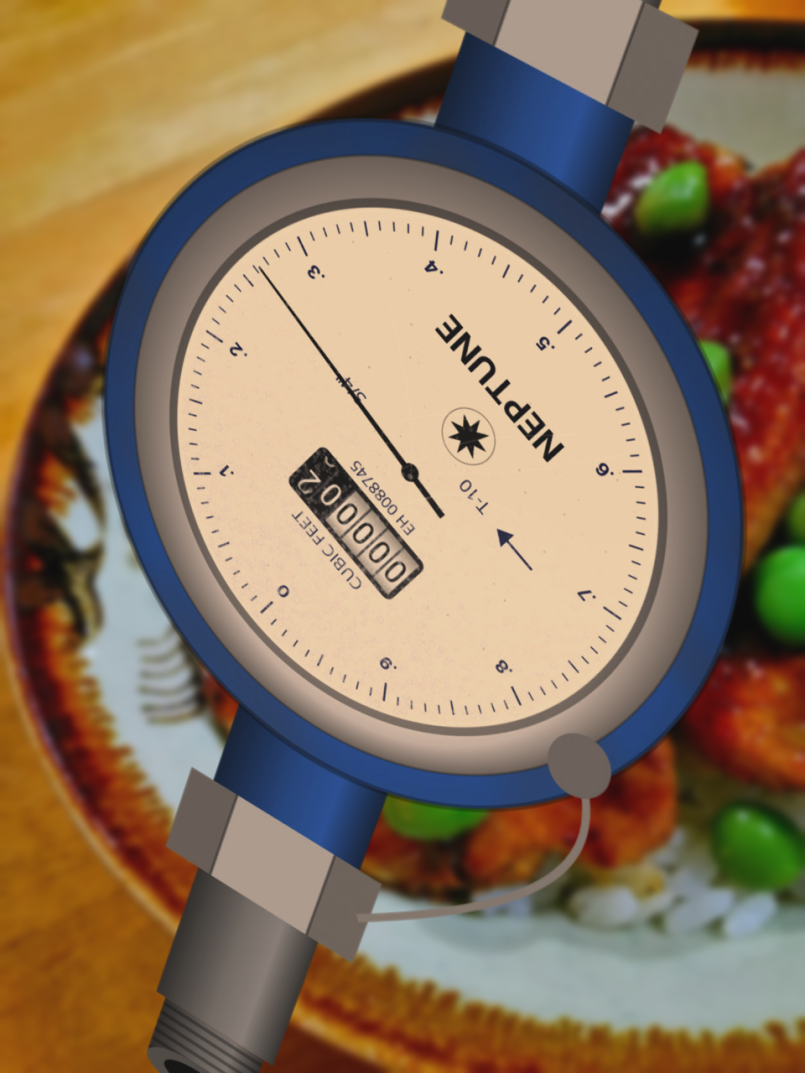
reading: **2.26** ft³
